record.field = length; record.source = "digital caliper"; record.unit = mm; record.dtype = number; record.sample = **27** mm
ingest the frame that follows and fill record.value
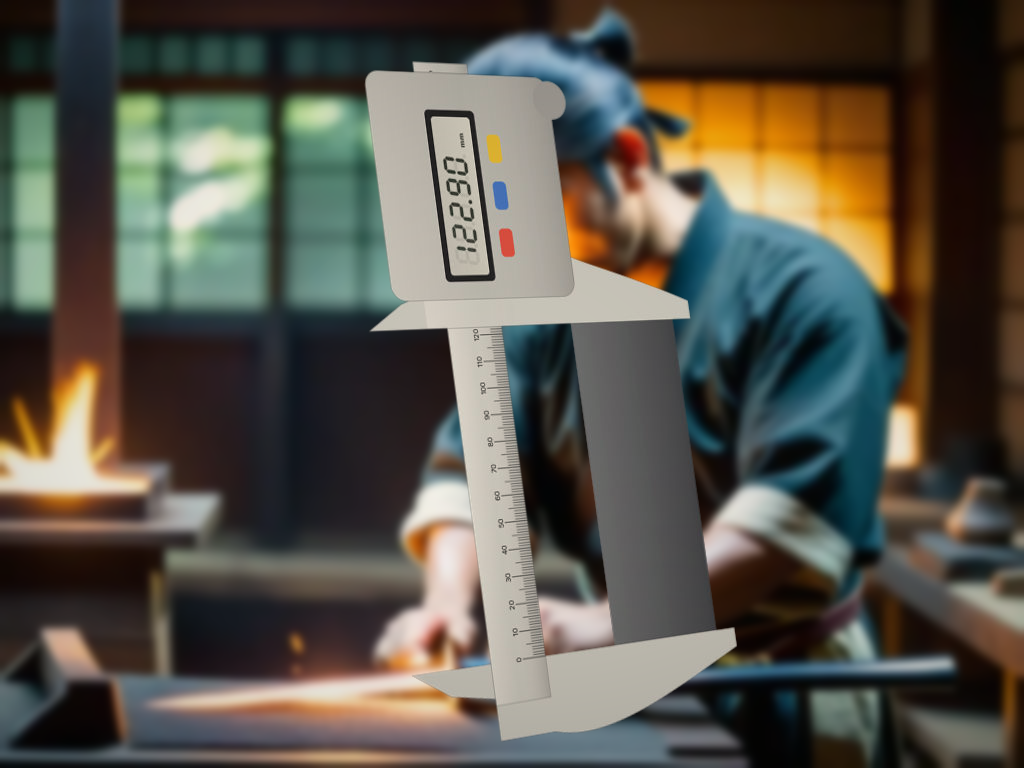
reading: **122.90** mm
